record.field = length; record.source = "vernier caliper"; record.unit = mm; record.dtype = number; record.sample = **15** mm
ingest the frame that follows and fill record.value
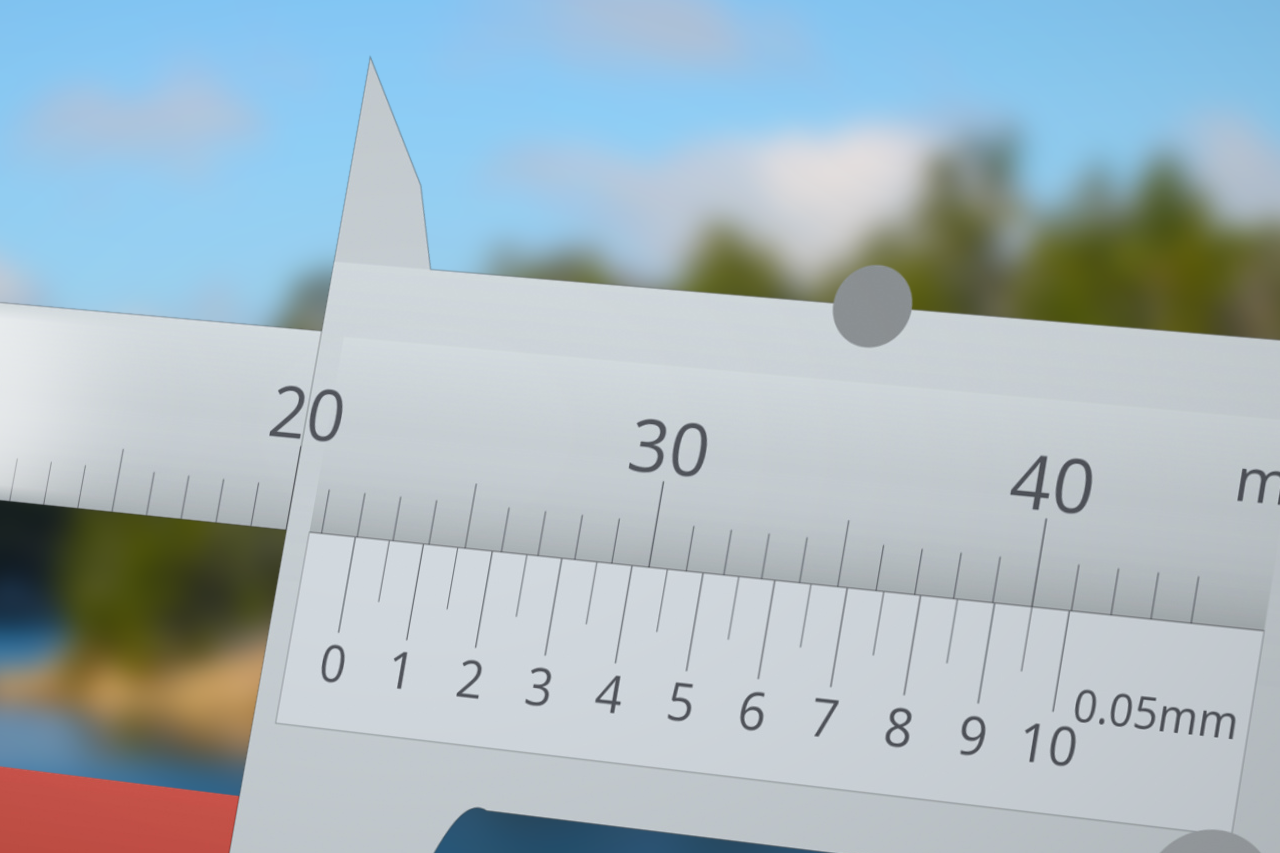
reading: **21.95** mm
